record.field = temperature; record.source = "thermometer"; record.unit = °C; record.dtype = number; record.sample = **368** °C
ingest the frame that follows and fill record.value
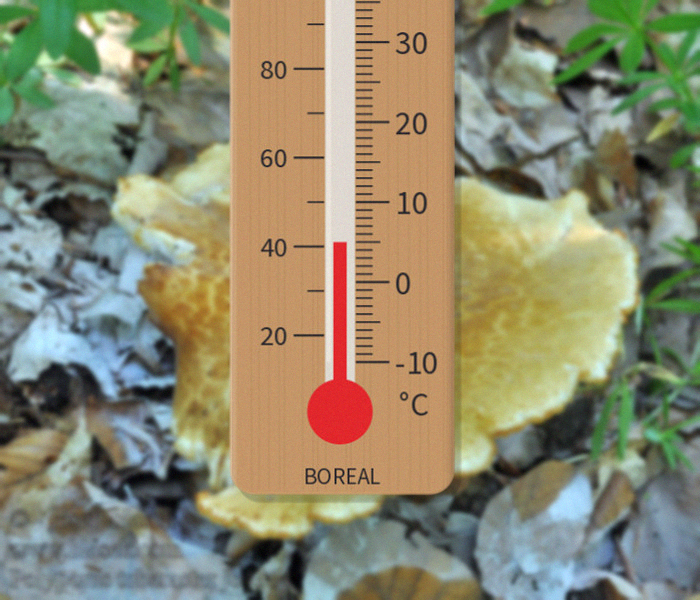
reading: **5** °C
